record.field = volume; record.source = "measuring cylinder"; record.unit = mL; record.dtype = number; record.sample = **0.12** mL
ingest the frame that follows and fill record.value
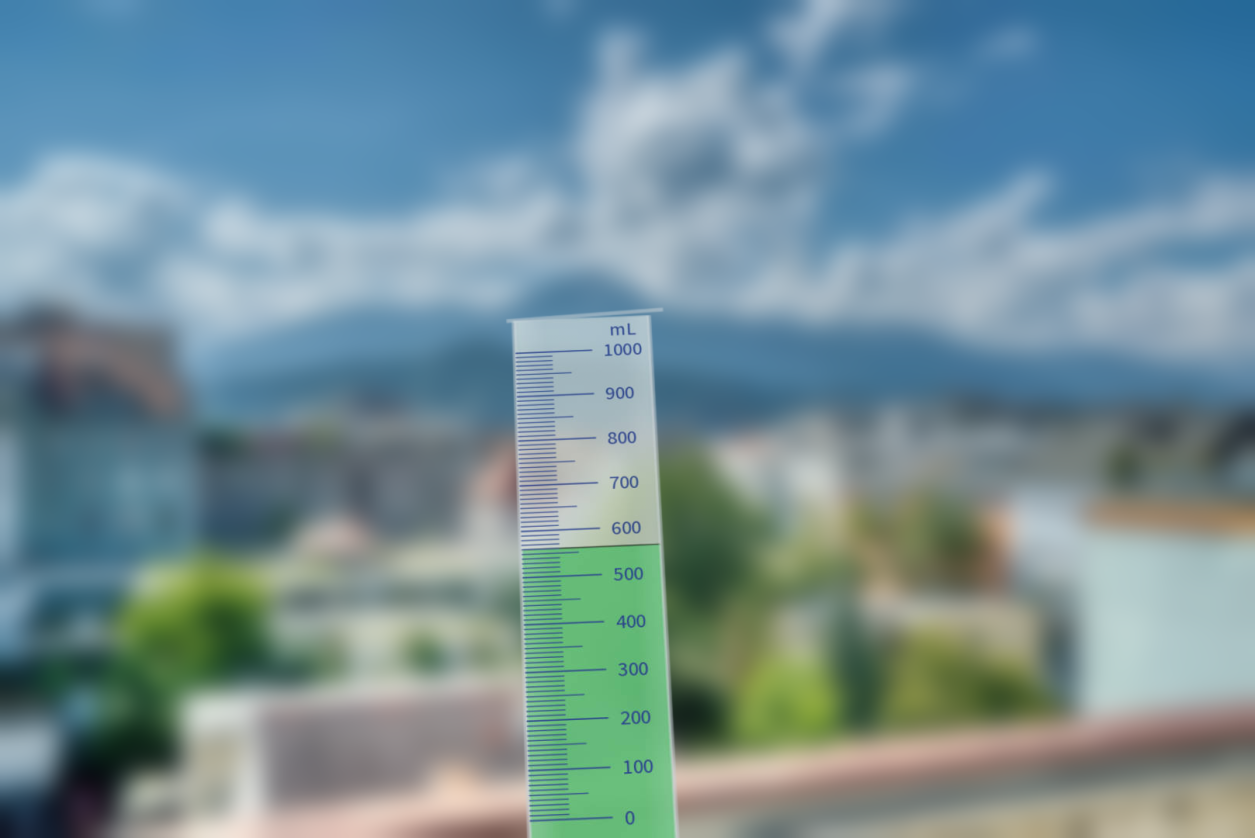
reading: **560** mL
